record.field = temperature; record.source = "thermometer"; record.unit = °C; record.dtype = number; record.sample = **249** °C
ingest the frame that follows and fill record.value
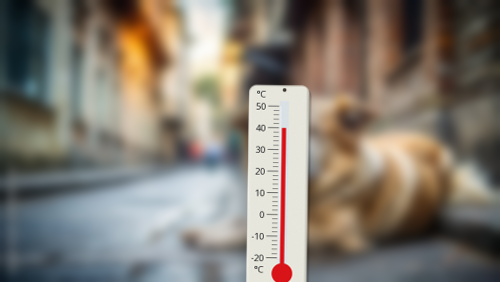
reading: **40** °C
